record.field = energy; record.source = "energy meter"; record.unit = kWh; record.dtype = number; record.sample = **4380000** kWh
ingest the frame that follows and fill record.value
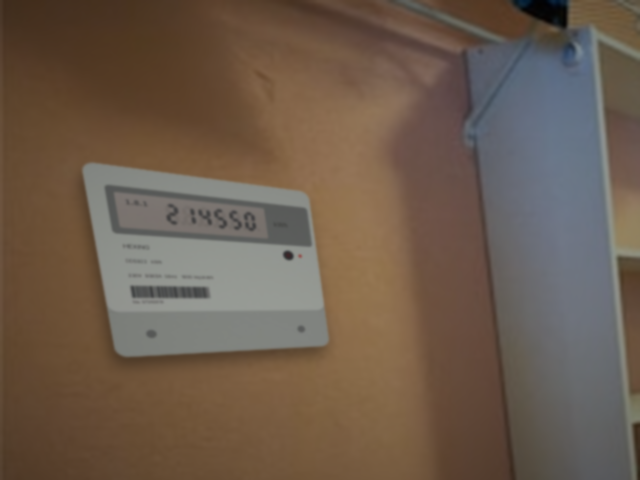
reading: **214550** kWh
